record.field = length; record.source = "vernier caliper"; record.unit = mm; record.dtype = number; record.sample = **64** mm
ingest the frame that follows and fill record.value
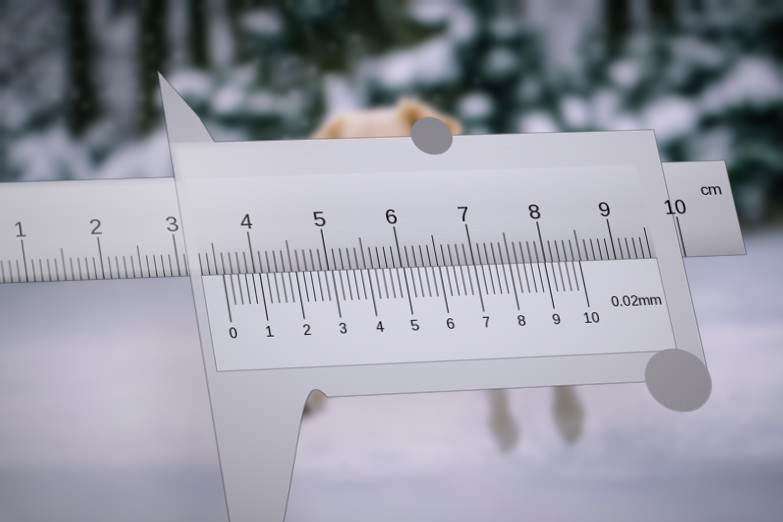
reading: **35.8** mm
